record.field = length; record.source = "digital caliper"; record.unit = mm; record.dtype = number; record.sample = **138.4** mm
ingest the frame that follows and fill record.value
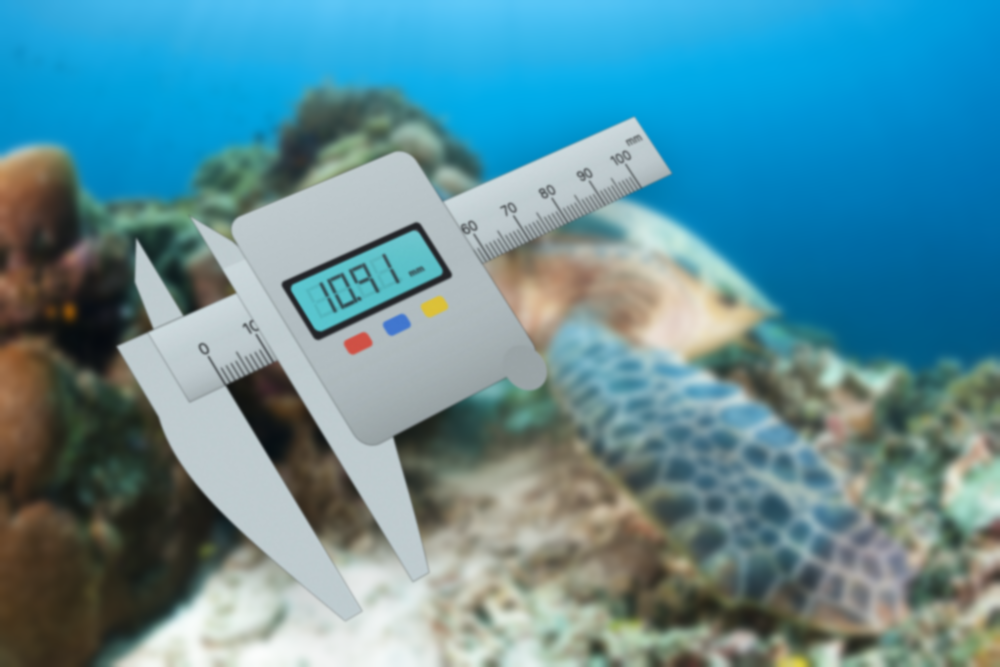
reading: **10.91** mm
